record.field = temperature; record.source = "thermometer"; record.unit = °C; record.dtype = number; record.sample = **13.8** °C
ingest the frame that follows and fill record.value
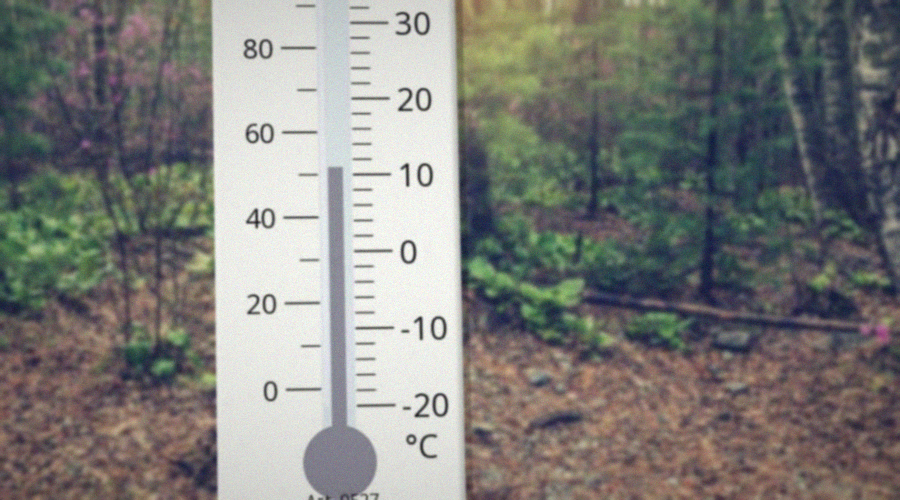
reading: **11** °C
